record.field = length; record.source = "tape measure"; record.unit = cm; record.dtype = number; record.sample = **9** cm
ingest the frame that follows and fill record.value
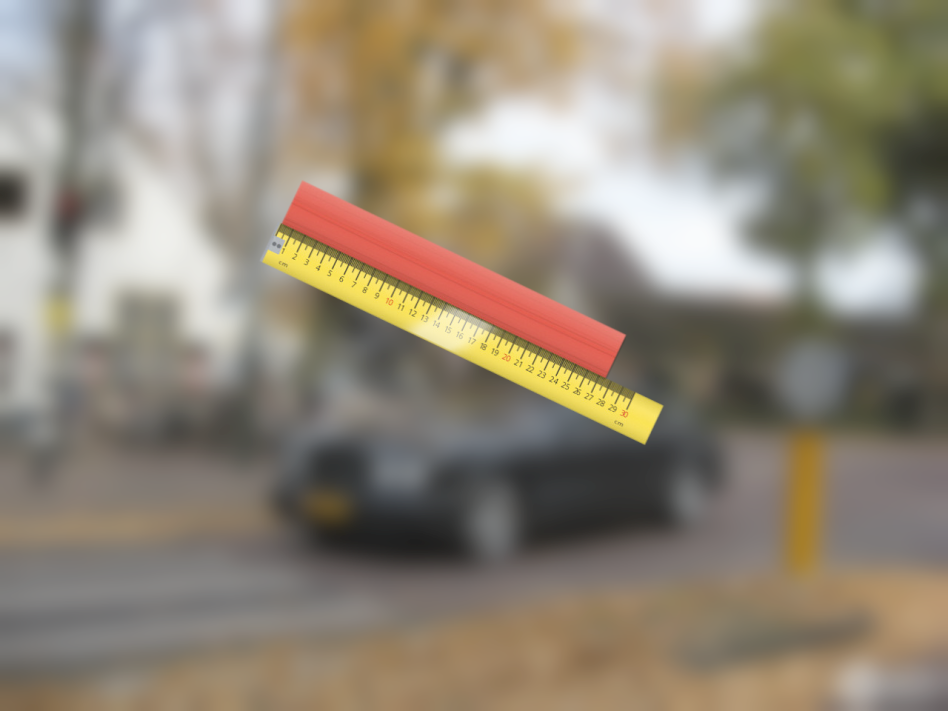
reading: **27.5** cm
